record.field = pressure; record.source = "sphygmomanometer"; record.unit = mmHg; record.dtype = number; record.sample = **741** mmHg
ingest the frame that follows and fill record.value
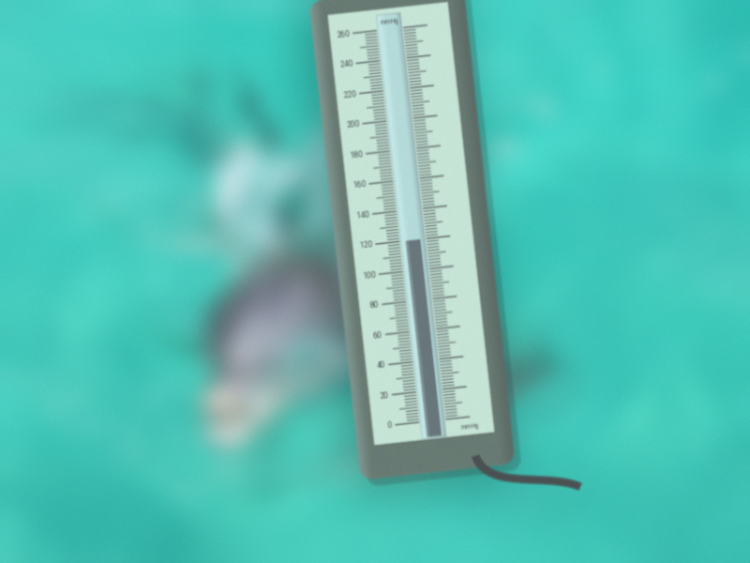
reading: **120** mmHg
